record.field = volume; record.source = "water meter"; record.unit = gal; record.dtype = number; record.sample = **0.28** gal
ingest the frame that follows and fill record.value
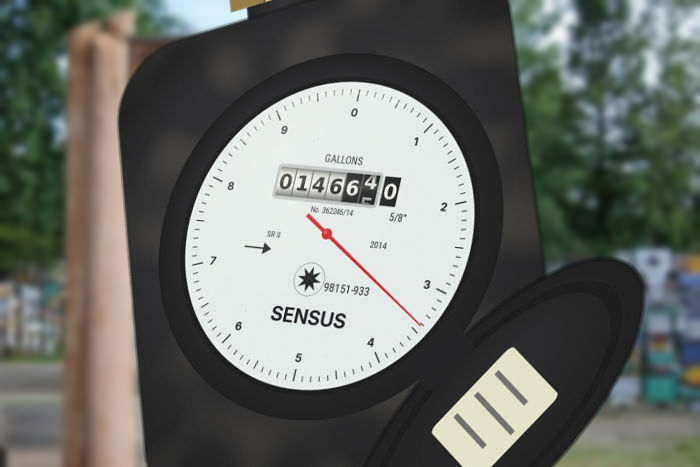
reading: **146643.4** gal
